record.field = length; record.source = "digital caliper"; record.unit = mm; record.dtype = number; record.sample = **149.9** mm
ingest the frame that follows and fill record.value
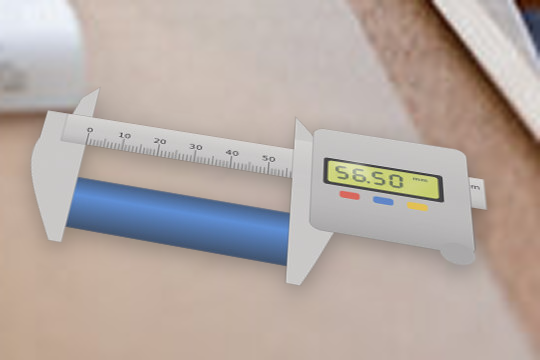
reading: **56.50** mm
